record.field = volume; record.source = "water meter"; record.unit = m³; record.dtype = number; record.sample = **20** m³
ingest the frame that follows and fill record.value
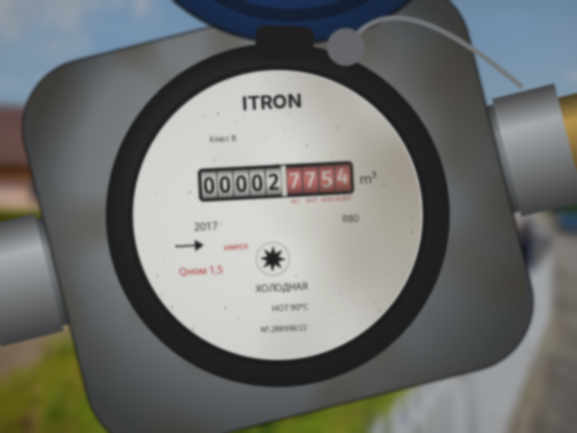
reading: **2.7754** m³
